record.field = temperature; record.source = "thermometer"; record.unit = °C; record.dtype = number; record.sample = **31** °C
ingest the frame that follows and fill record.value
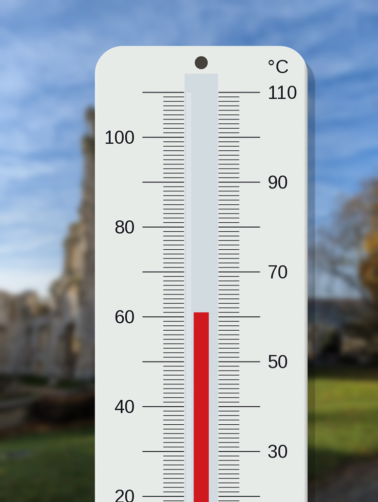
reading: **61** °C
